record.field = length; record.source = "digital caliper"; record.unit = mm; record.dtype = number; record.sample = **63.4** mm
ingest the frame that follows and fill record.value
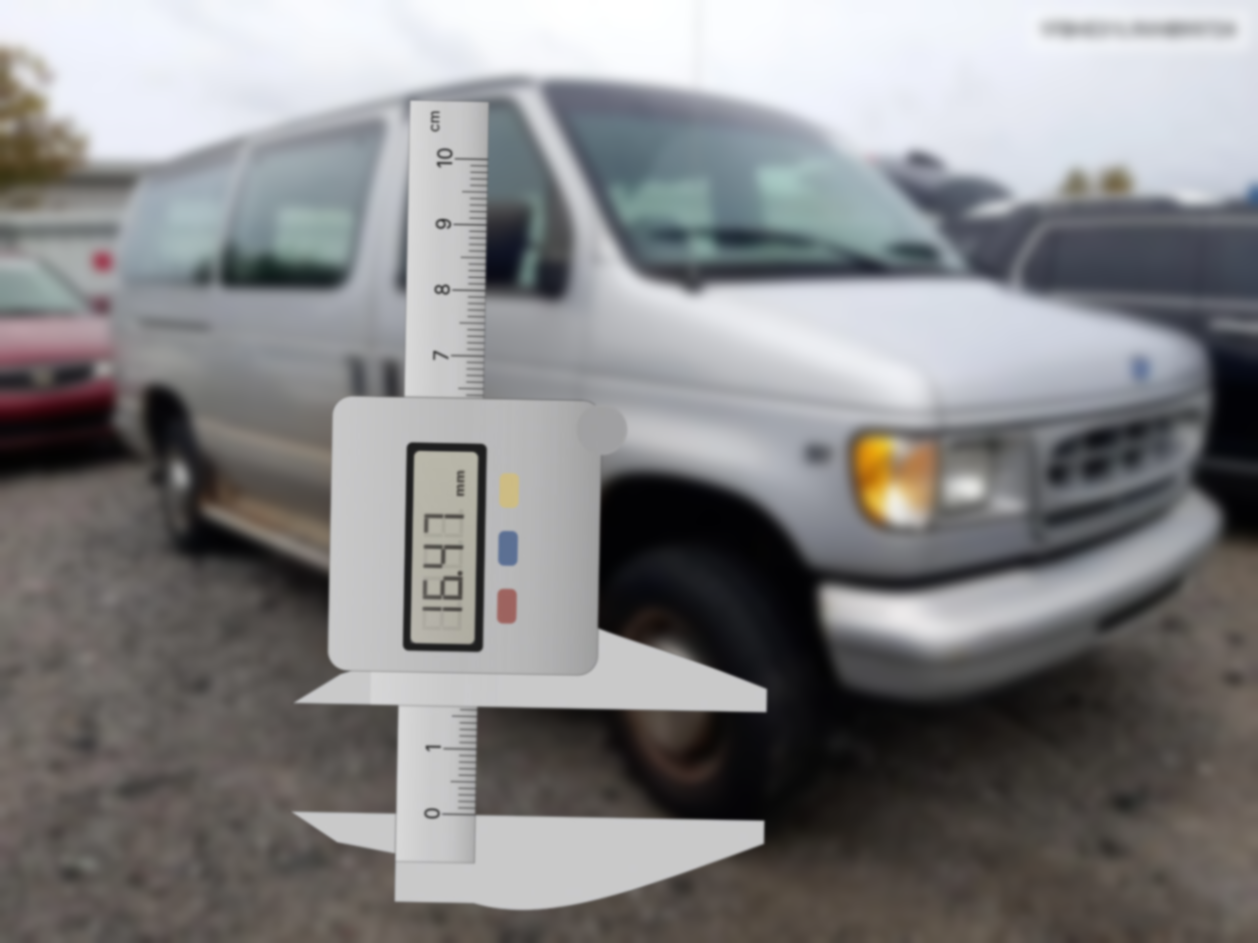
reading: **16.47** mm
